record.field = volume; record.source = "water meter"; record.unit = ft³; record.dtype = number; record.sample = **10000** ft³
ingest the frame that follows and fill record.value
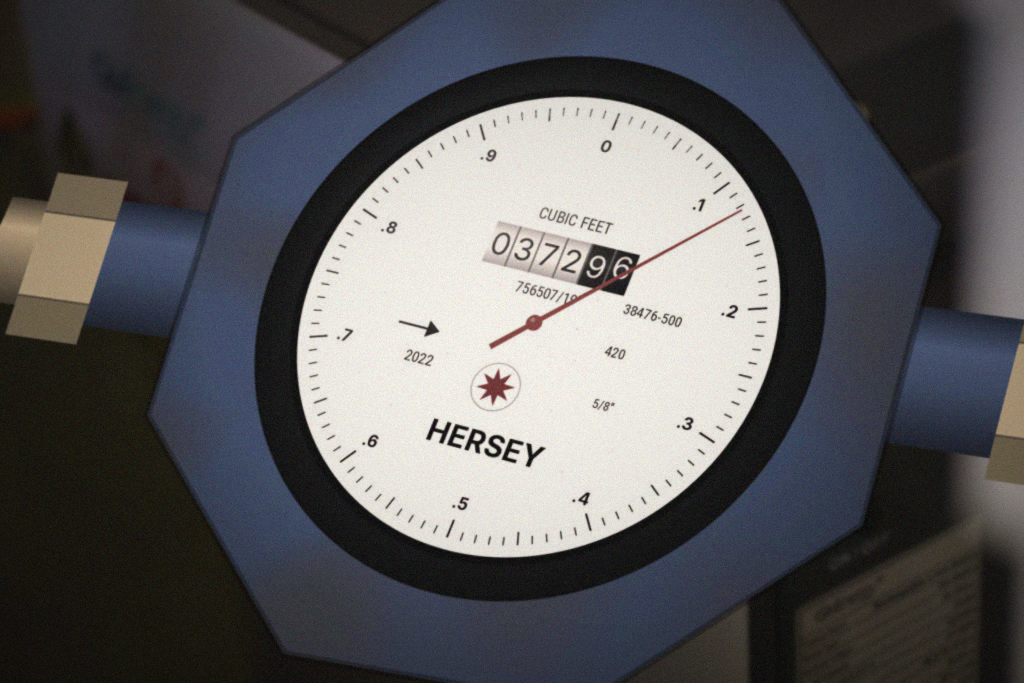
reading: **37296.12** ft³
